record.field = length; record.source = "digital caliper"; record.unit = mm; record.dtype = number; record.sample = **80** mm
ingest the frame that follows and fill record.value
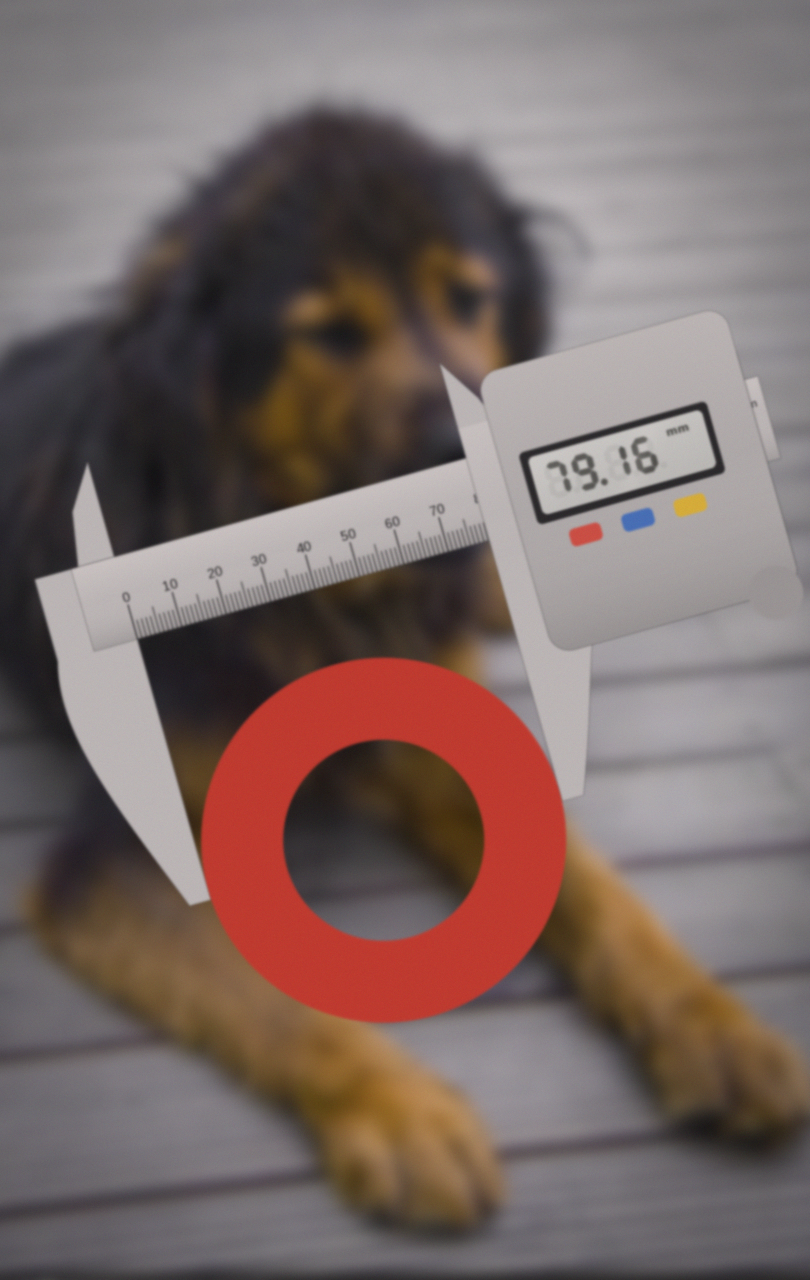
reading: **79.16** mm
